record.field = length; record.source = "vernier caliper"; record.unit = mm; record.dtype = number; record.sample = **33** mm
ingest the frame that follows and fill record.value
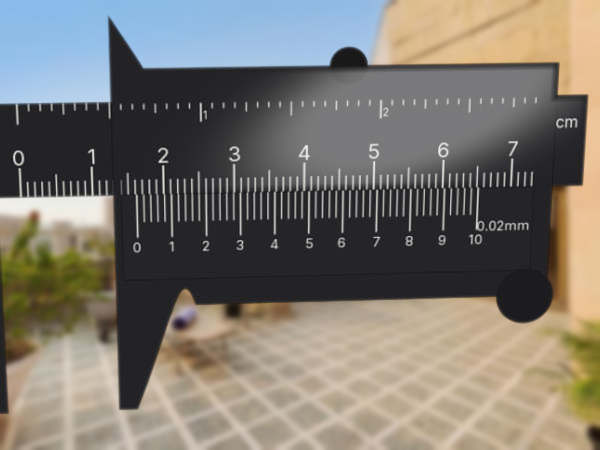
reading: **16.2** mm
